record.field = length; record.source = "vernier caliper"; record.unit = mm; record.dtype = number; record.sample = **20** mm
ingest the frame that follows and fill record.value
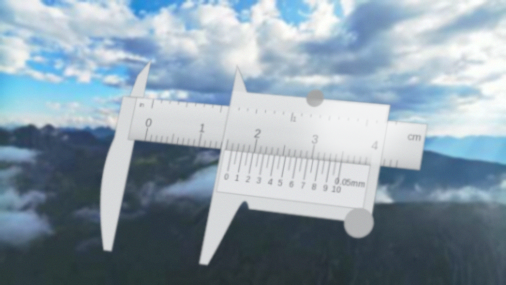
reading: **16.0** mm
